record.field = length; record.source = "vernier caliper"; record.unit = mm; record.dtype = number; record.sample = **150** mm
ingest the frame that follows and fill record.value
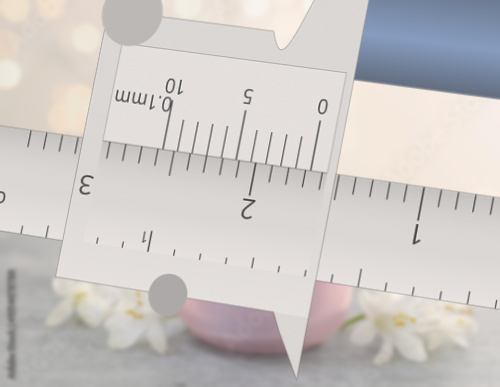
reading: **16.7** mm
